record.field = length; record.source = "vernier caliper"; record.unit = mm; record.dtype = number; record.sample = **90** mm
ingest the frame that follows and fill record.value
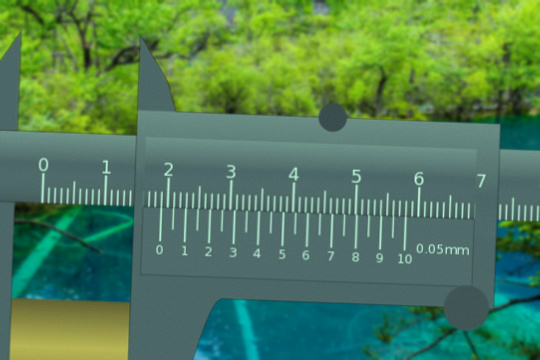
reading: **19.0** mm
